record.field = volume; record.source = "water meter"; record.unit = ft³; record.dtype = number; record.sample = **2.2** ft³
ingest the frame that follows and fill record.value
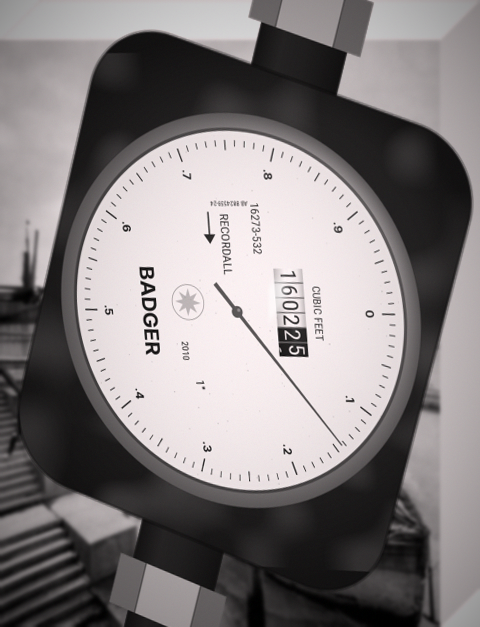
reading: **160225.14** ft³
